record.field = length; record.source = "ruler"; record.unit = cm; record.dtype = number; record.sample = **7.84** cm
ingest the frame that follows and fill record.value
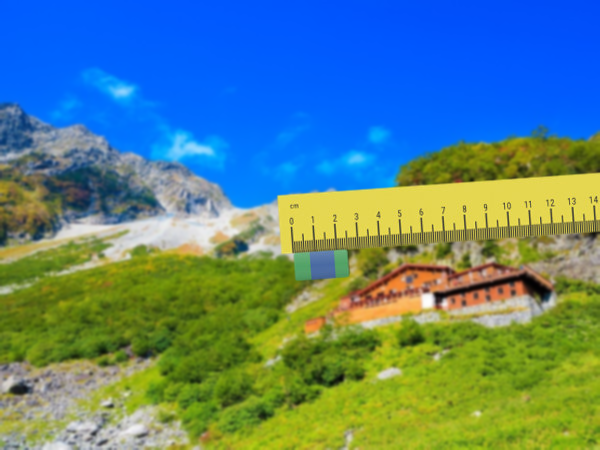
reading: **2.5** cm
